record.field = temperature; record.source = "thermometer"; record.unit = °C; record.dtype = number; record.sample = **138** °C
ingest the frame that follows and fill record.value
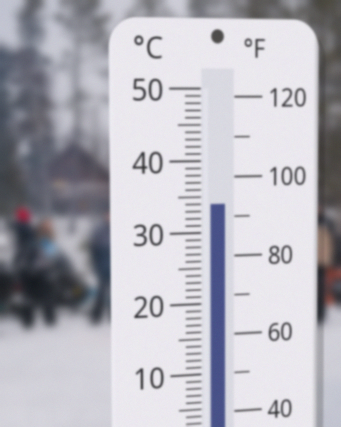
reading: **34** °C
